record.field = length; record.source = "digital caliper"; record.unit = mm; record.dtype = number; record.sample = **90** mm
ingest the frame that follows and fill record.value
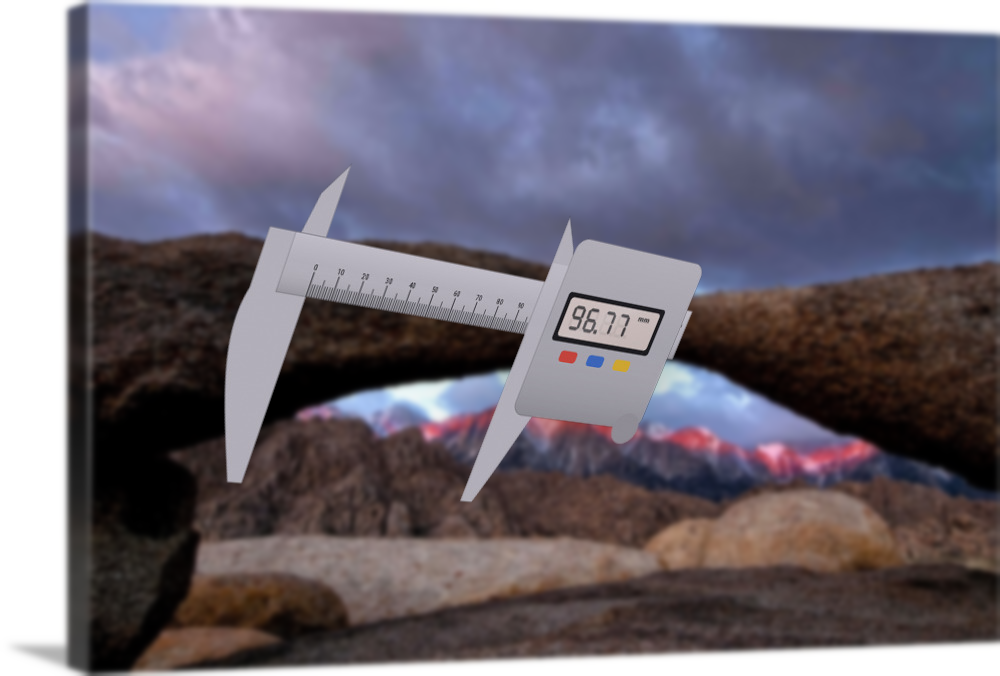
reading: **96.77** mm
